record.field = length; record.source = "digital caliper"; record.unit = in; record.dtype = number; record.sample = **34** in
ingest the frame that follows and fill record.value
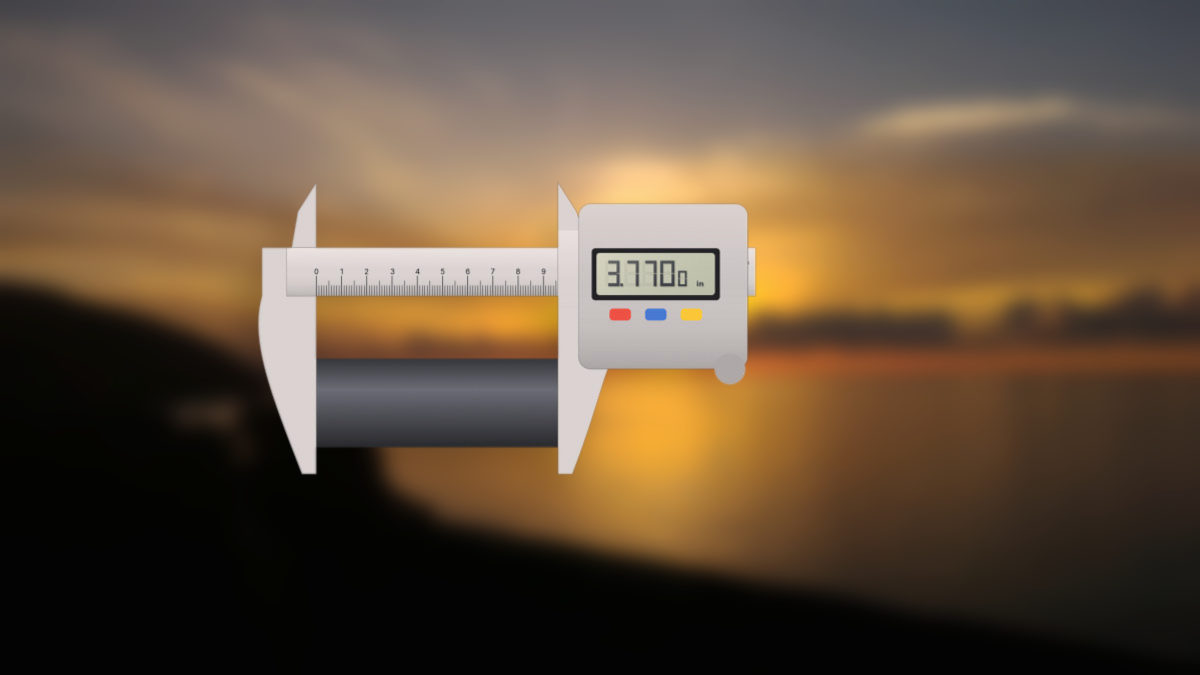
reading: **3.7700** in
